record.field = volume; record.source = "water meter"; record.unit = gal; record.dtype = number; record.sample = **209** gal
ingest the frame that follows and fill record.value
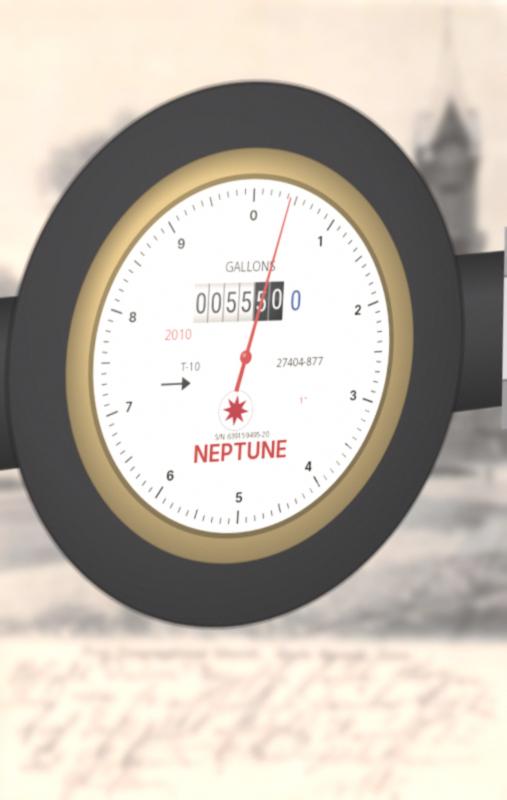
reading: **55500.4** gal
